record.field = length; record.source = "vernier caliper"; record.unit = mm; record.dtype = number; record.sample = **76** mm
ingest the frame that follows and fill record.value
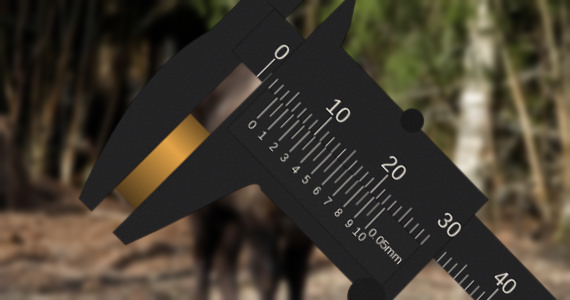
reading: **3.6** mm
